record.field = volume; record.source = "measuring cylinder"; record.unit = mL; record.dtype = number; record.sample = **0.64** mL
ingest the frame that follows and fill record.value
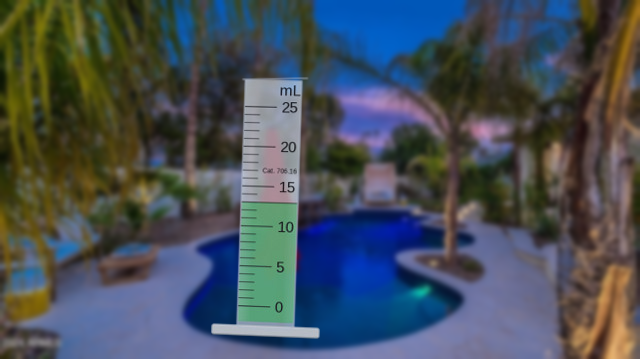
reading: **13** mL
